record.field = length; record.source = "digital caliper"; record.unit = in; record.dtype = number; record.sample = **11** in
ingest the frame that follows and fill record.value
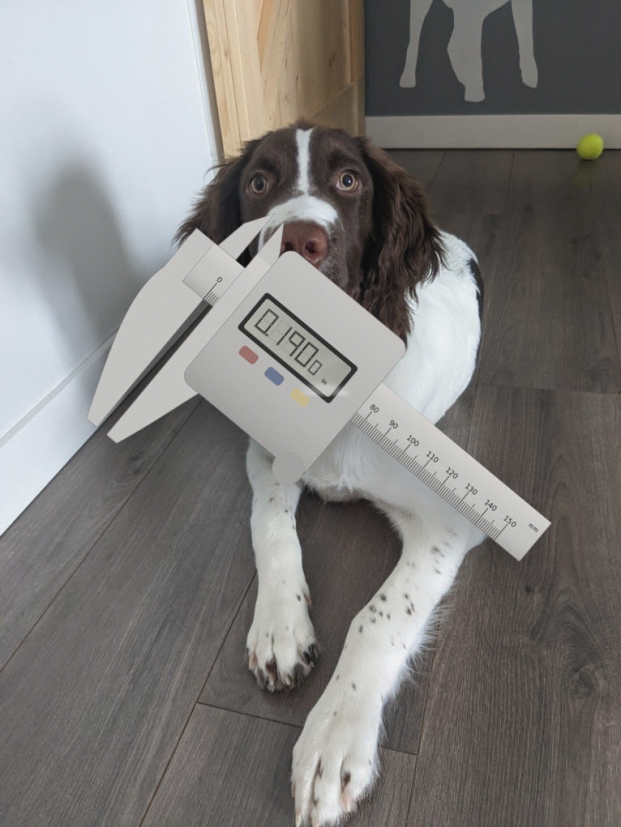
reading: **0.1900** in
